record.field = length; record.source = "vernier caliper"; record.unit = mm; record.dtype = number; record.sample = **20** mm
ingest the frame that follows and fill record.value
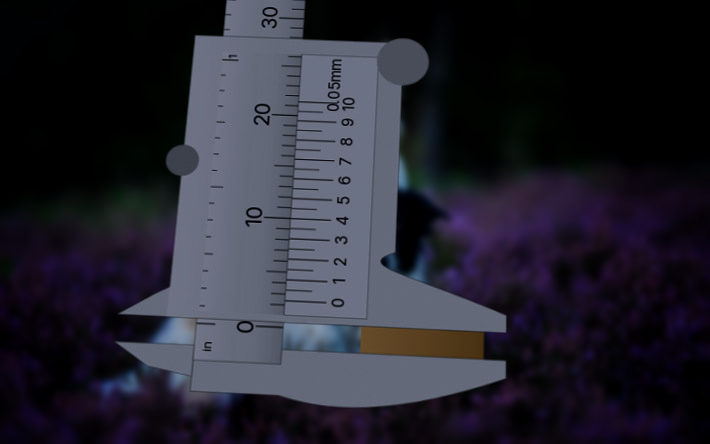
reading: **2.4** mm
